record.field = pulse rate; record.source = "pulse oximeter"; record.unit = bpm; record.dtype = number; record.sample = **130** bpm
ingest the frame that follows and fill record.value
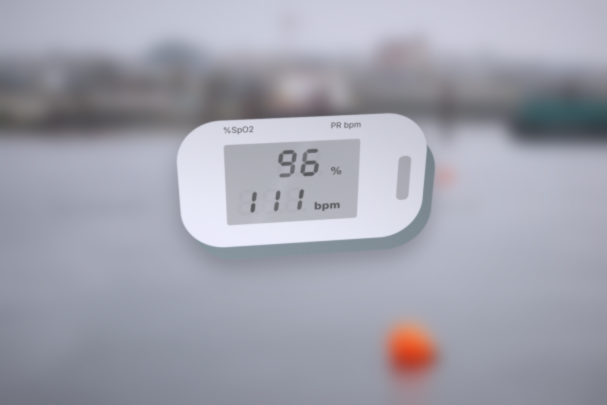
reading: **111** bpm
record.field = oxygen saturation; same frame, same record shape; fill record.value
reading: **96** %
